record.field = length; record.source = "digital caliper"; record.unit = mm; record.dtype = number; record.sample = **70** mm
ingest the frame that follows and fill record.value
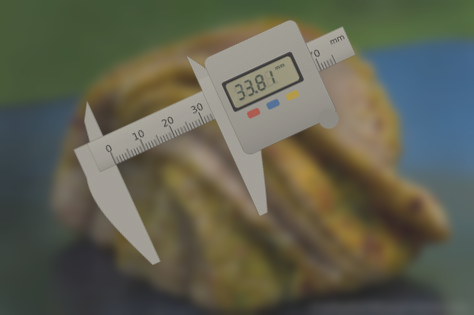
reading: **33.81** mm
